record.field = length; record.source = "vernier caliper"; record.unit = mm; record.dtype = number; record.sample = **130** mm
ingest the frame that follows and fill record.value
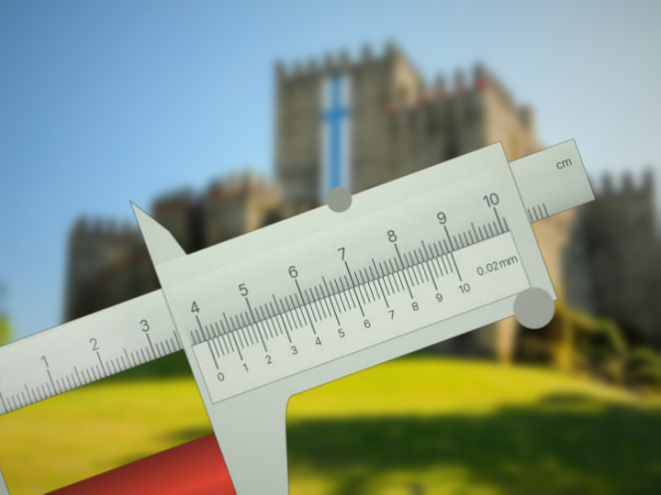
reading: **40.4** mm
